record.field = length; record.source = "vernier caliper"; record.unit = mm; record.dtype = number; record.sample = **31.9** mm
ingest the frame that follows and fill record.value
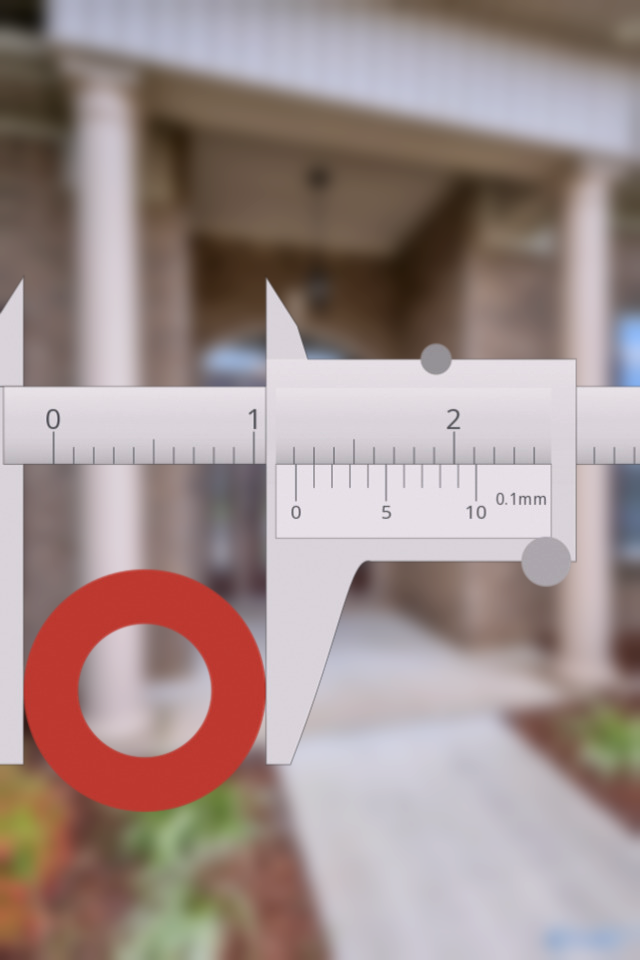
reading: **12.1** mm
